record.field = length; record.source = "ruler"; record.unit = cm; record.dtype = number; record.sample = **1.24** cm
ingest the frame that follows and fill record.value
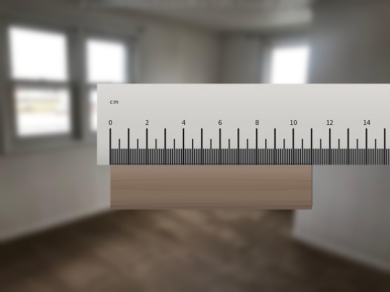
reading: **11** cm
